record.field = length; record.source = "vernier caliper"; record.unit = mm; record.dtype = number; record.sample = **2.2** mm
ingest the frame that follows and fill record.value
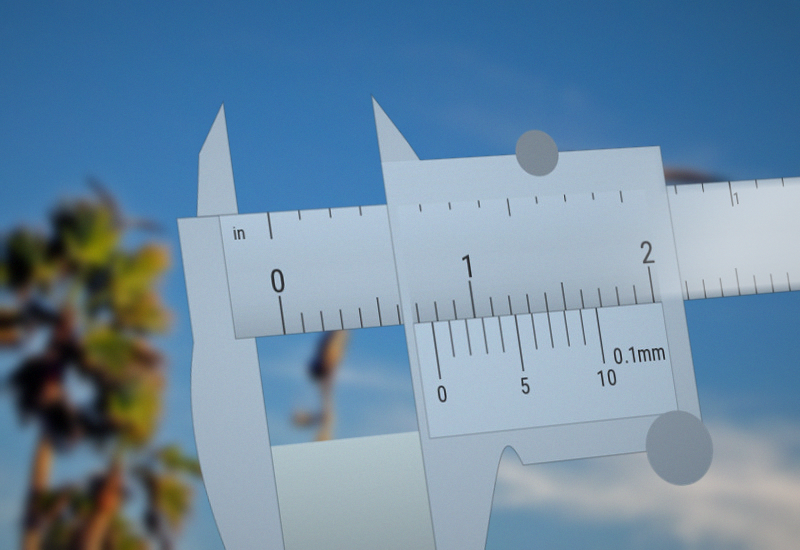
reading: **7.7** mm
